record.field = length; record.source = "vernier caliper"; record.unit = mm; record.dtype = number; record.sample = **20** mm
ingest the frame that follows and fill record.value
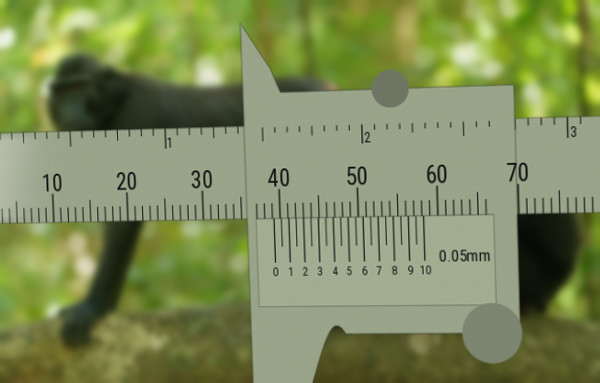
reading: **39.2** mm
